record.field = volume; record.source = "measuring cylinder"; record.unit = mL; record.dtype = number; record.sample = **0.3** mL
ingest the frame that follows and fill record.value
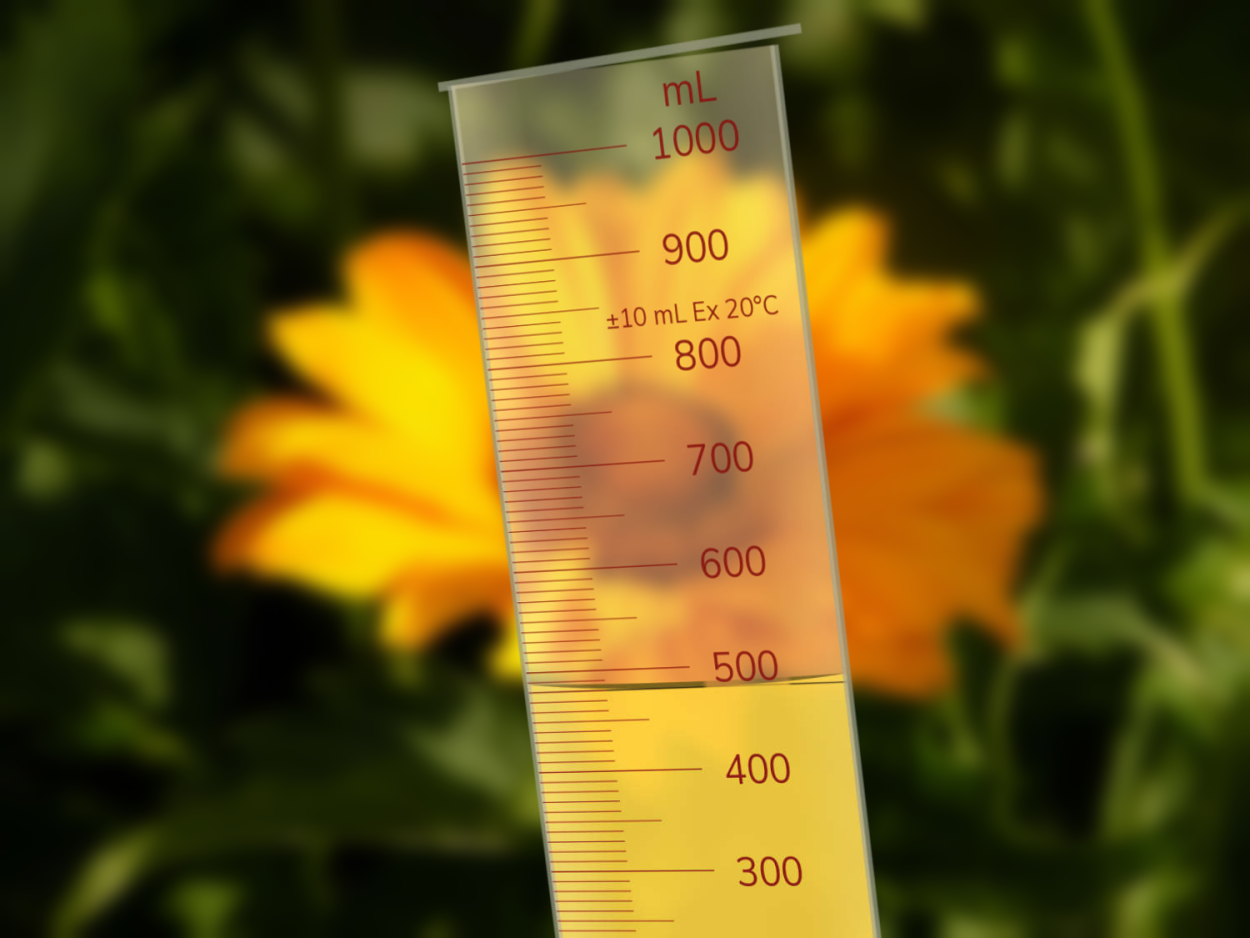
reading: **480** mL
